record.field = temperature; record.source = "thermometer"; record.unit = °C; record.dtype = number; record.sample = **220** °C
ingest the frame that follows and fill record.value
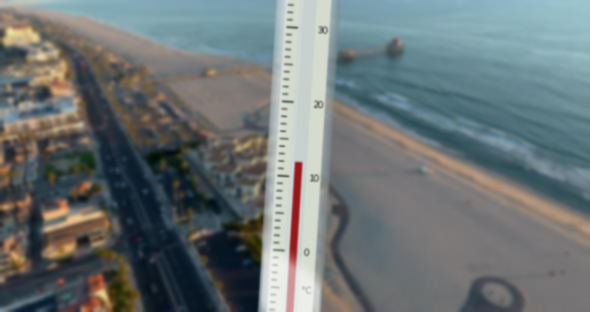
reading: **12** °C
